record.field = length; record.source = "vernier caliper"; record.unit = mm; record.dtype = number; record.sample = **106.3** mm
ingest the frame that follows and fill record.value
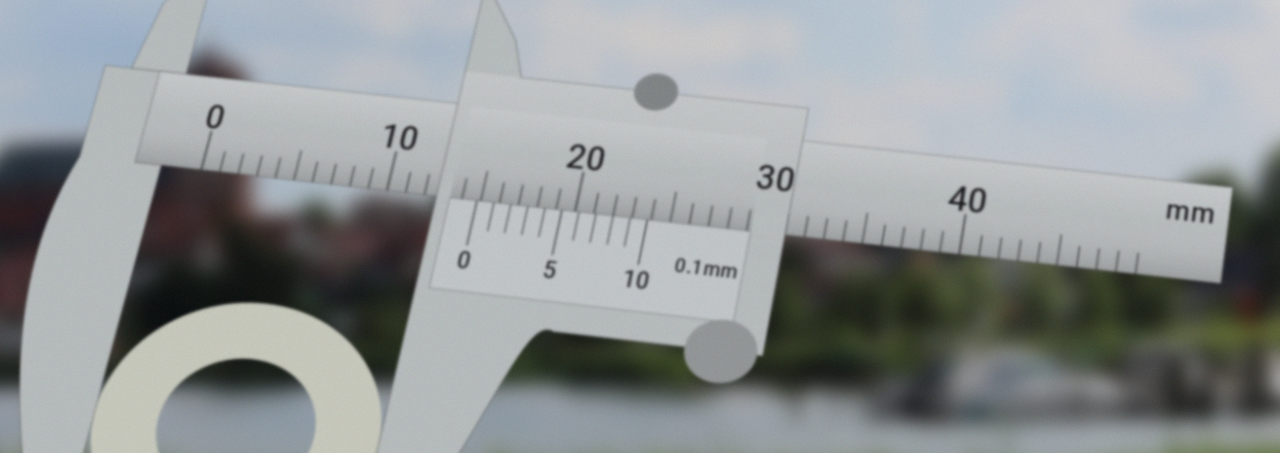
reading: **14.8** mm
